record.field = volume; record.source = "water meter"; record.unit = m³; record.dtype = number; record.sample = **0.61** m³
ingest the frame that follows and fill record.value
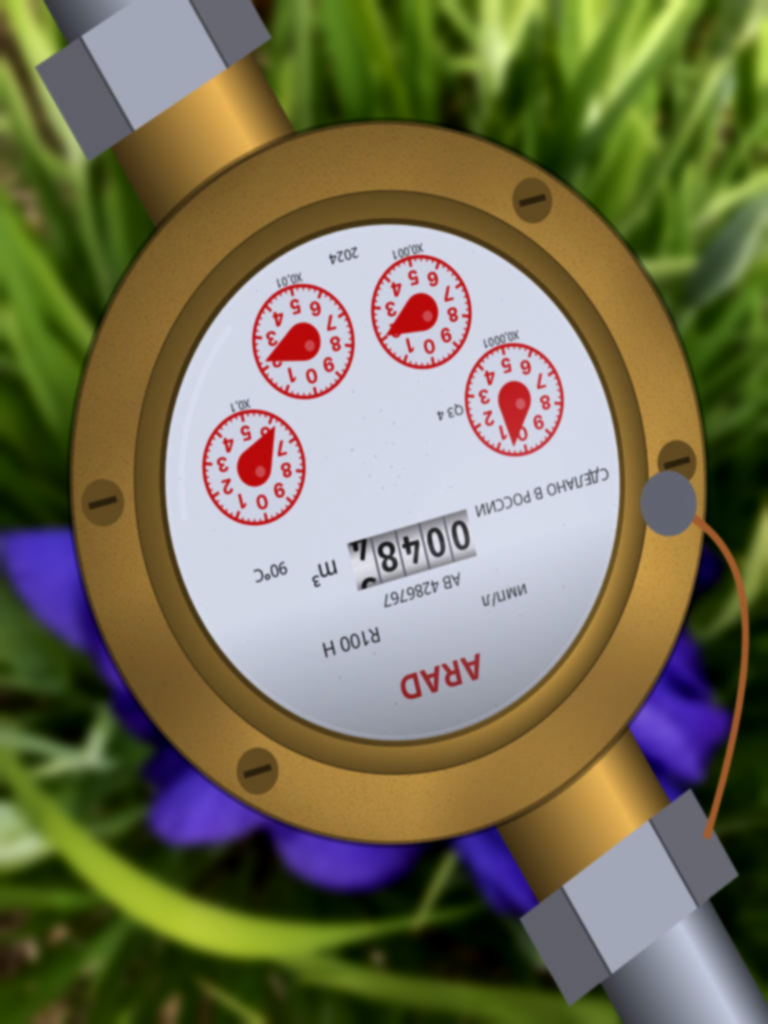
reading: **483.6220** m³
